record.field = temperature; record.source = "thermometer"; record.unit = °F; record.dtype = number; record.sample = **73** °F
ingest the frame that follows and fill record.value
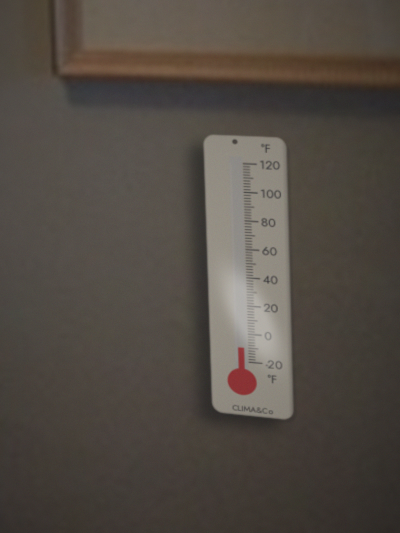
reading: **-10** °F
